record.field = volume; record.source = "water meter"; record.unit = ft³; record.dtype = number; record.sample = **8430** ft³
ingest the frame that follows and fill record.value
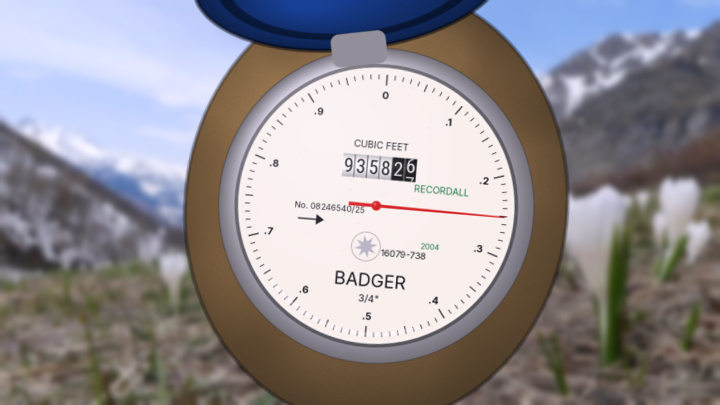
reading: **935826.25** ft³
